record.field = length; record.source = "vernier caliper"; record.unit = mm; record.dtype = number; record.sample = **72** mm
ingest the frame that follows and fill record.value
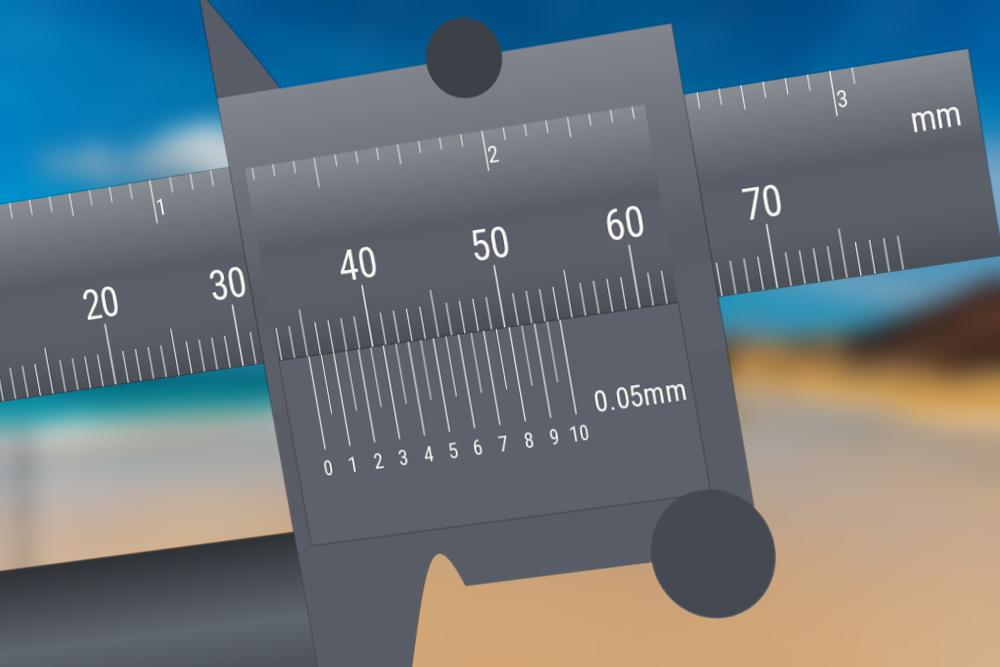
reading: **35.1** mm
